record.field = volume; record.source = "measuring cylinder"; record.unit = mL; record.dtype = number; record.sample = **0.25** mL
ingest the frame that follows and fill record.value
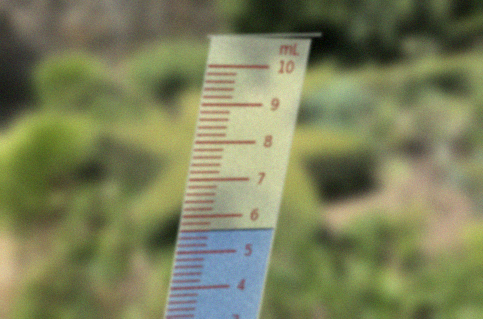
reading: **5.6** mL
